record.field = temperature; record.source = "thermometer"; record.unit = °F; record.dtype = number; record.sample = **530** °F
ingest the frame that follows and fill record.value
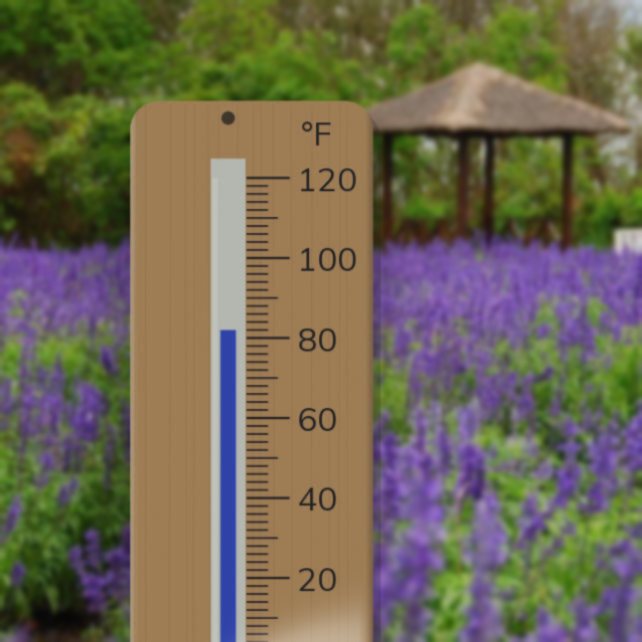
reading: **82** °F
